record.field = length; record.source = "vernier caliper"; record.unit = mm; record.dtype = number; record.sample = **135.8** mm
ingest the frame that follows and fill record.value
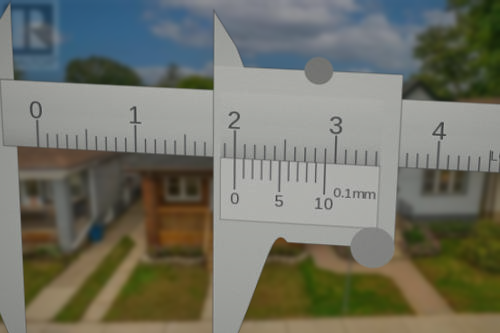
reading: **20.0** mm
